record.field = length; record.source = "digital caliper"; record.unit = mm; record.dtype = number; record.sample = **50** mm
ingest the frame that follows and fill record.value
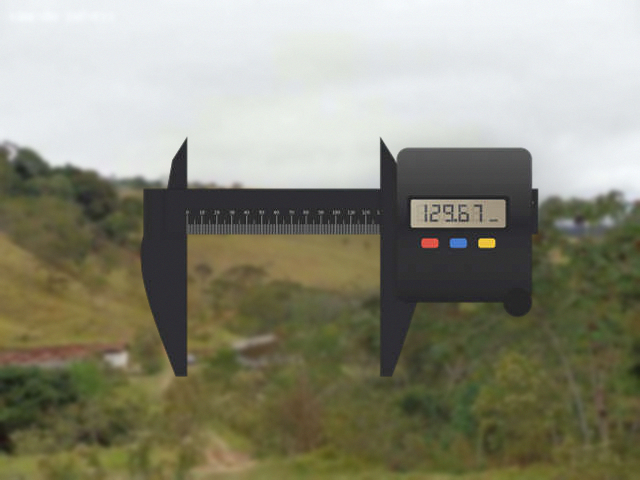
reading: **129.67** mm
